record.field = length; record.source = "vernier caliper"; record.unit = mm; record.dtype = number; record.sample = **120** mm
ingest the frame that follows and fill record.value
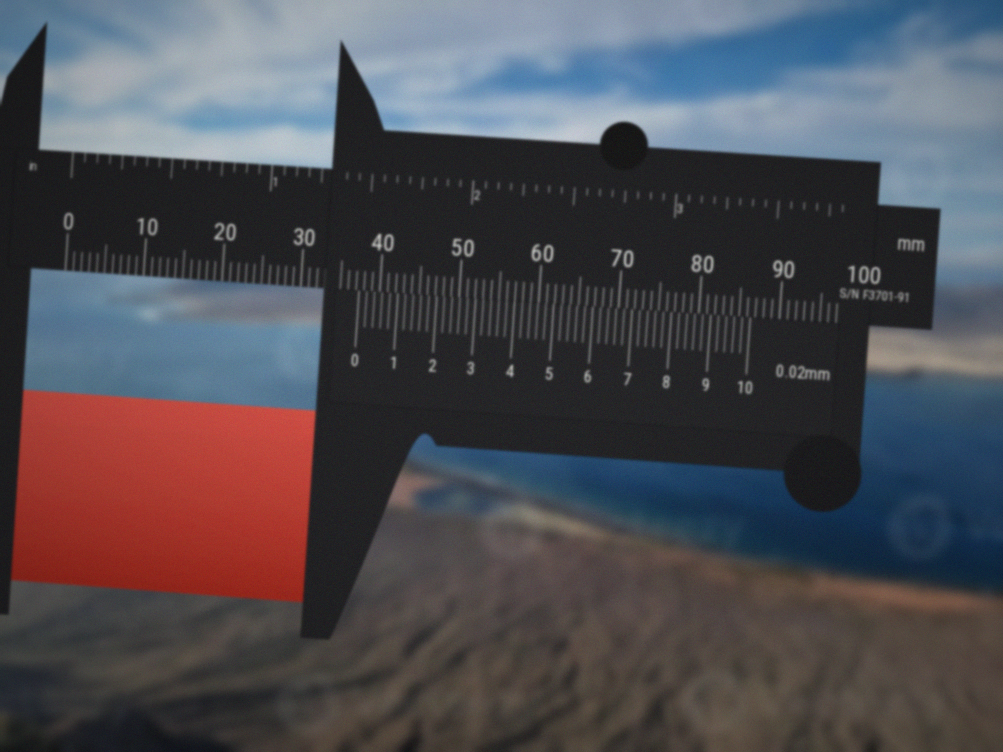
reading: **37.4** mm
